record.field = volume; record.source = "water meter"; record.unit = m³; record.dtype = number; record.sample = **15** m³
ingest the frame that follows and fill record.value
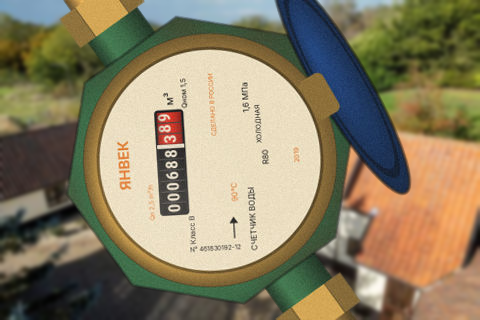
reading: **688.389** m³
